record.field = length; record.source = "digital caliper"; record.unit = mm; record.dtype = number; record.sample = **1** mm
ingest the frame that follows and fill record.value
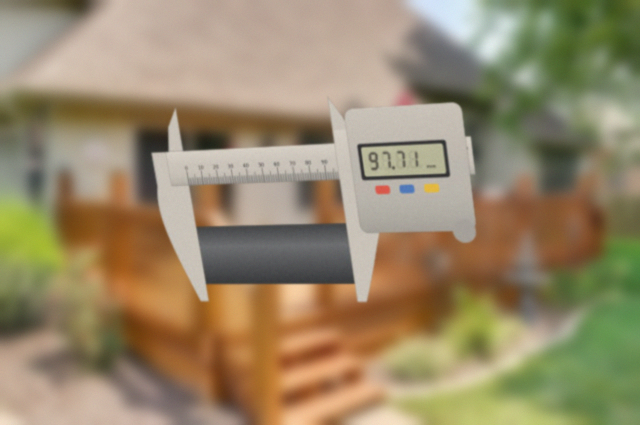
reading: **97.71** mm
